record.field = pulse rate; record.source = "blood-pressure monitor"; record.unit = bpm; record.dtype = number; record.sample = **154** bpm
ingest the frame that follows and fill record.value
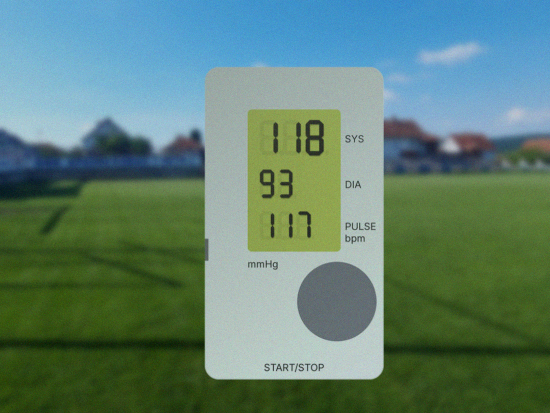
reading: **117** bpm
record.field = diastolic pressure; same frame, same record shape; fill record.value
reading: **93** mmHg
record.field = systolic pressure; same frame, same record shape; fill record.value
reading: **118** mmHg
